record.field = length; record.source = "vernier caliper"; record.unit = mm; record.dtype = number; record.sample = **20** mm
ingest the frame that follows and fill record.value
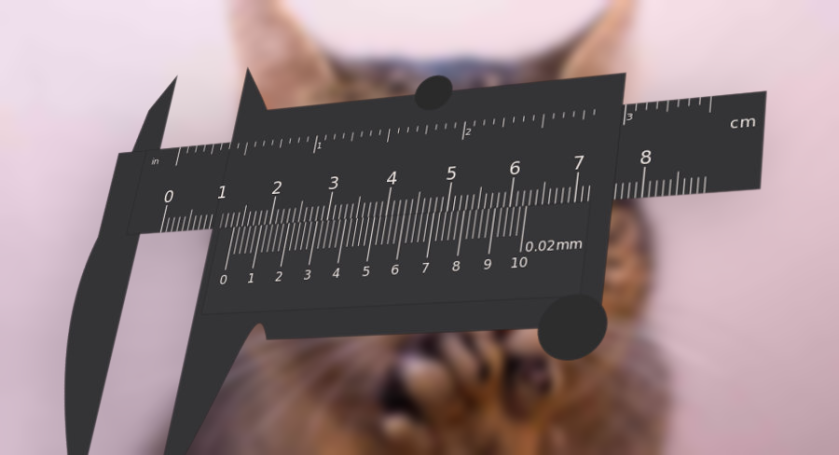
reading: **13.6** mm
